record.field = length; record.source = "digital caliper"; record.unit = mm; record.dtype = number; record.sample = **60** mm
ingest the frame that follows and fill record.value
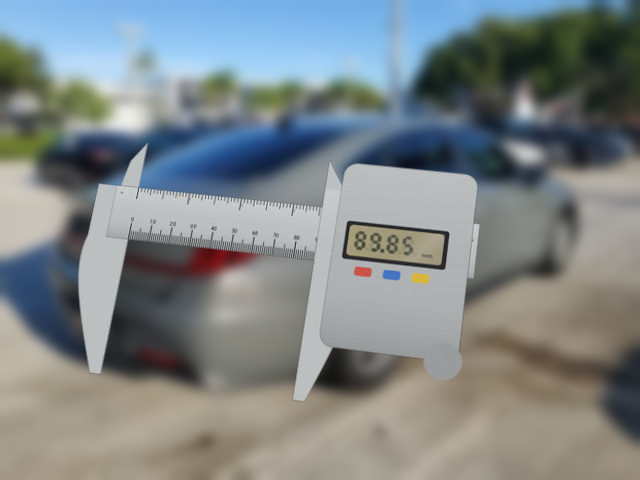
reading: **89.85** mm
